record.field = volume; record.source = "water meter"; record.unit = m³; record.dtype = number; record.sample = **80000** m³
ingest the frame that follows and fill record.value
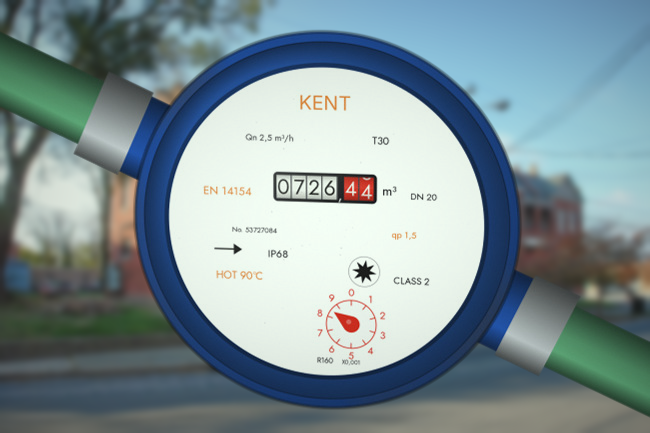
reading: **726.438** m³
